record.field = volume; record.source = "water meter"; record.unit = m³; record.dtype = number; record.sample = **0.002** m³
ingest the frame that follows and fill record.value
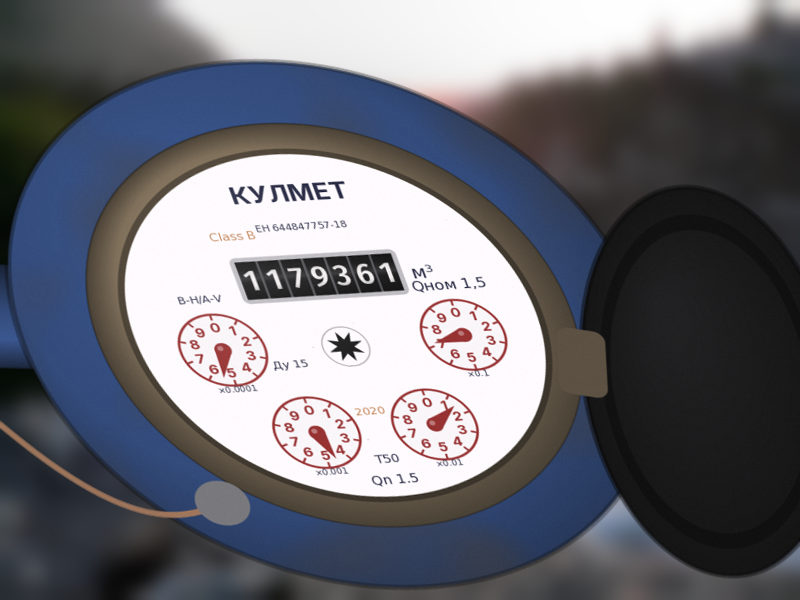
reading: **1179361.7145** m³
